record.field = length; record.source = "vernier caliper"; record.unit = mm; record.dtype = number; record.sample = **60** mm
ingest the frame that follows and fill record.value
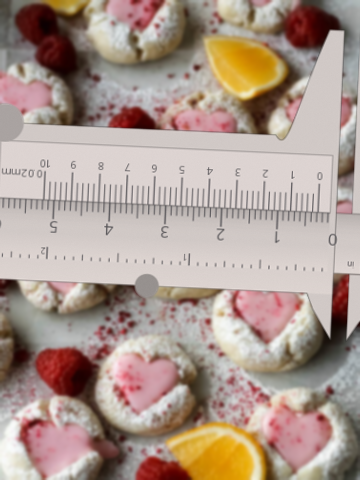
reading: **2.8** mm
